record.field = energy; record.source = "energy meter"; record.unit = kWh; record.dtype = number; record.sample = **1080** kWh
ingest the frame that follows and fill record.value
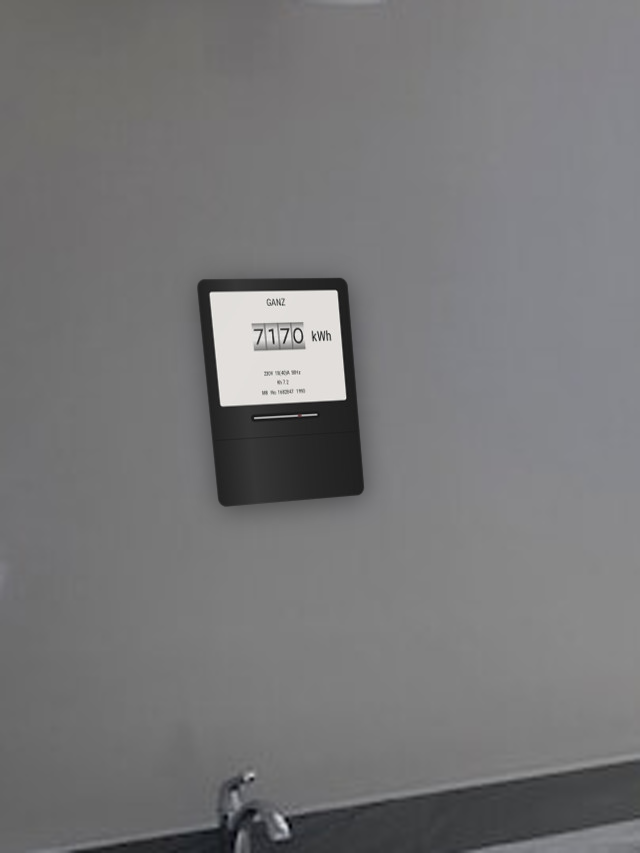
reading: **7170** kWh
